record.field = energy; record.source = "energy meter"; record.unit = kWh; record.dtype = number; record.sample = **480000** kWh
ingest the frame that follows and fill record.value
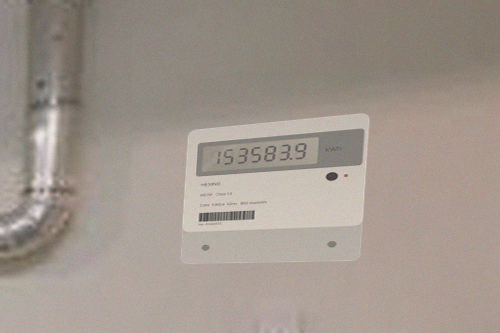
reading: **153583.9** kWh
